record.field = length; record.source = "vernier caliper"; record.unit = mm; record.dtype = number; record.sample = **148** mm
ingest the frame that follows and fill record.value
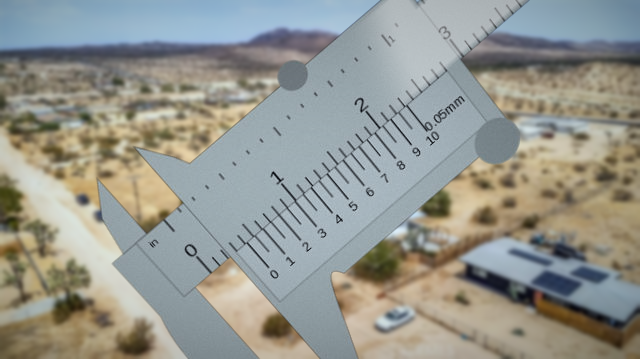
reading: **4.2** mm
